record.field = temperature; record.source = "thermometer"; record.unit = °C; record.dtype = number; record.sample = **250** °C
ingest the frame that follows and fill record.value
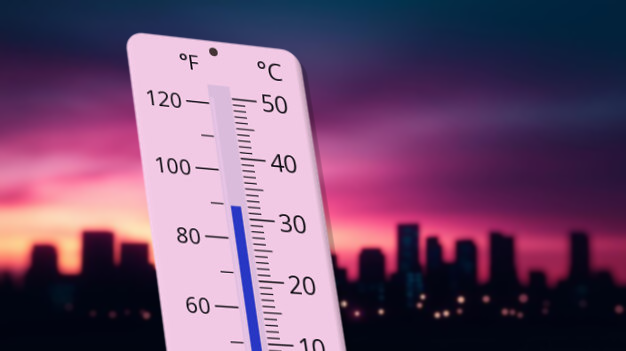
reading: **32** °C
